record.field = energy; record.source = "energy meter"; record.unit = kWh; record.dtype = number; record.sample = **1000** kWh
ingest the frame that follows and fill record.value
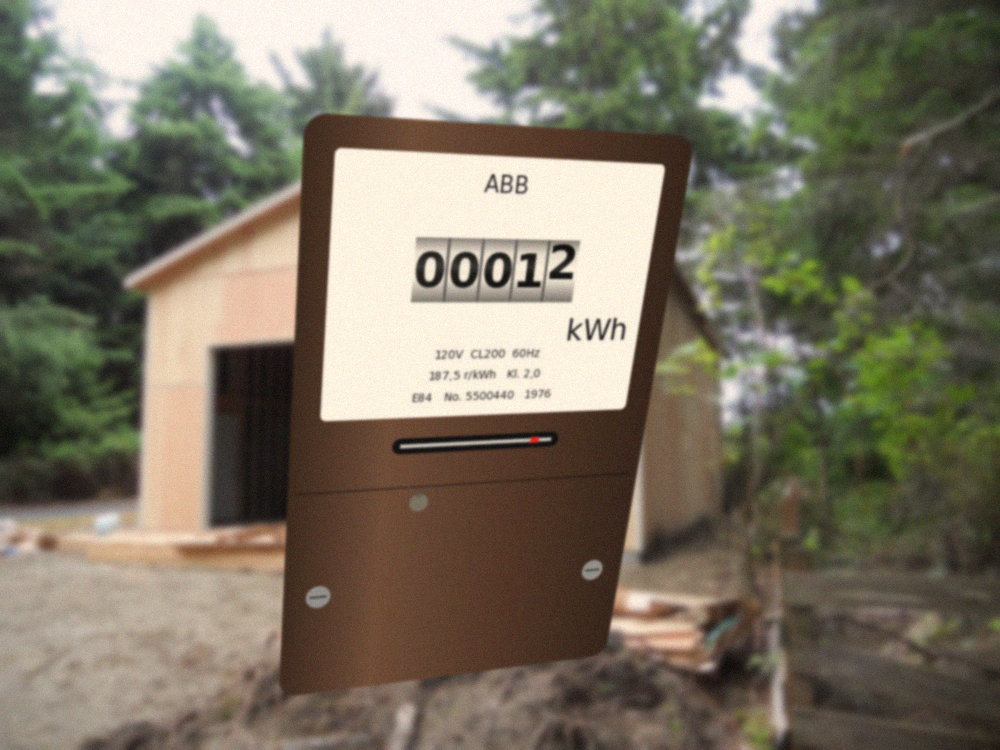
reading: **12** kWh
